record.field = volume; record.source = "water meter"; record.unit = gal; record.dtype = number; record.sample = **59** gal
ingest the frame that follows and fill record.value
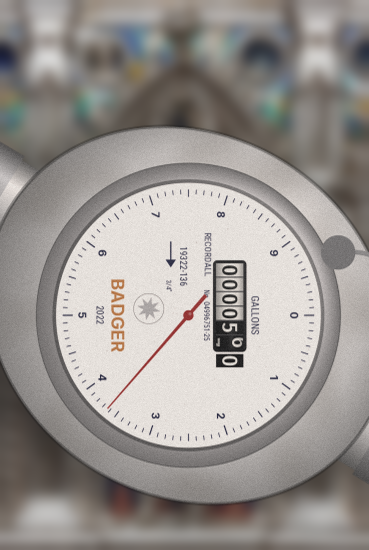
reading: **563.6** gal
